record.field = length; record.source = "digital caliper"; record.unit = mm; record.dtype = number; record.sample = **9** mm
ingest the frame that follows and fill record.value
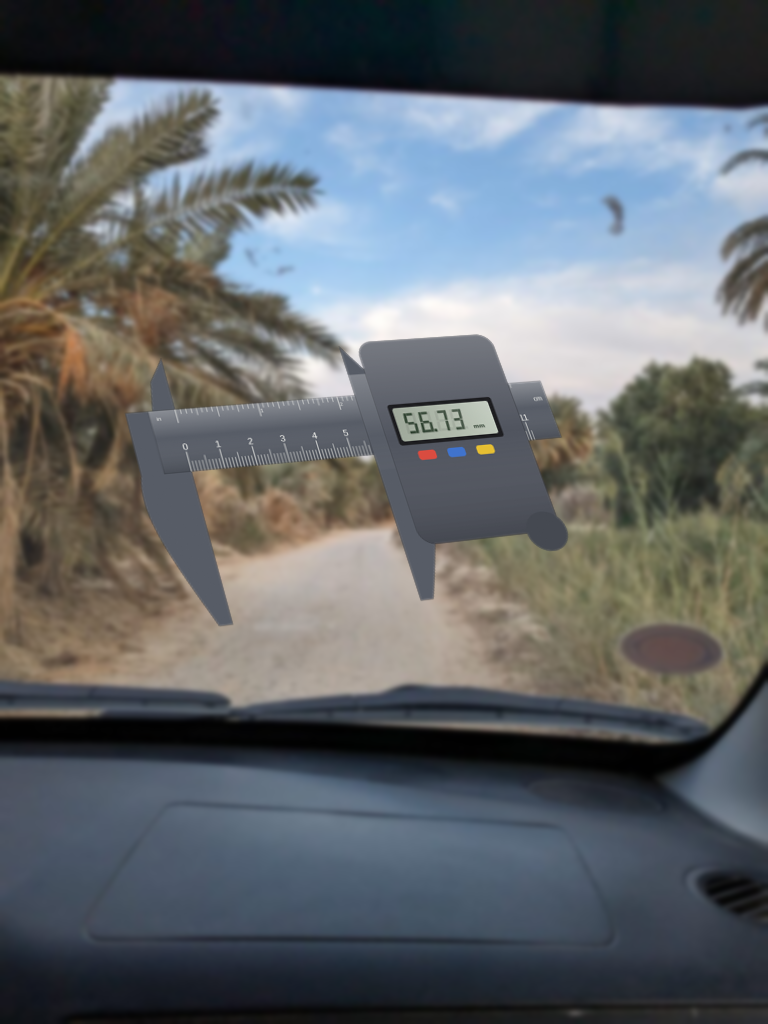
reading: **56.73** mm
